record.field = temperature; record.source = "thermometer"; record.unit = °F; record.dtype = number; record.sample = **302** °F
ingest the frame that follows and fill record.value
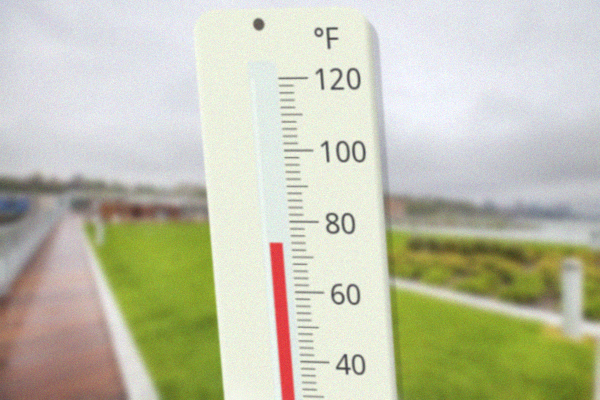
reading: **74** °F
